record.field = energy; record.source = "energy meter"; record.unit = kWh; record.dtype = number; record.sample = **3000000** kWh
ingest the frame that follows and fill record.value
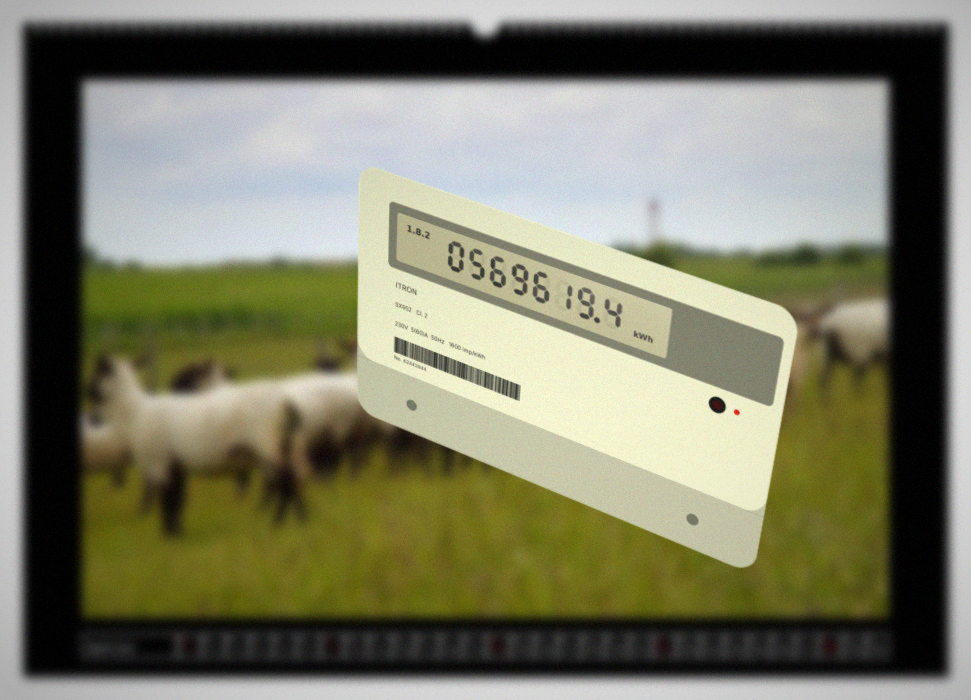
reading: **569619.4** kWh
